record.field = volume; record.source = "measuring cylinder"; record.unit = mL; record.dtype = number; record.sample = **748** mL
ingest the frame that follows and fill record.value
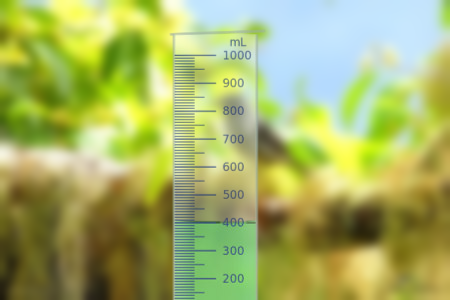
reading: **400** mL
